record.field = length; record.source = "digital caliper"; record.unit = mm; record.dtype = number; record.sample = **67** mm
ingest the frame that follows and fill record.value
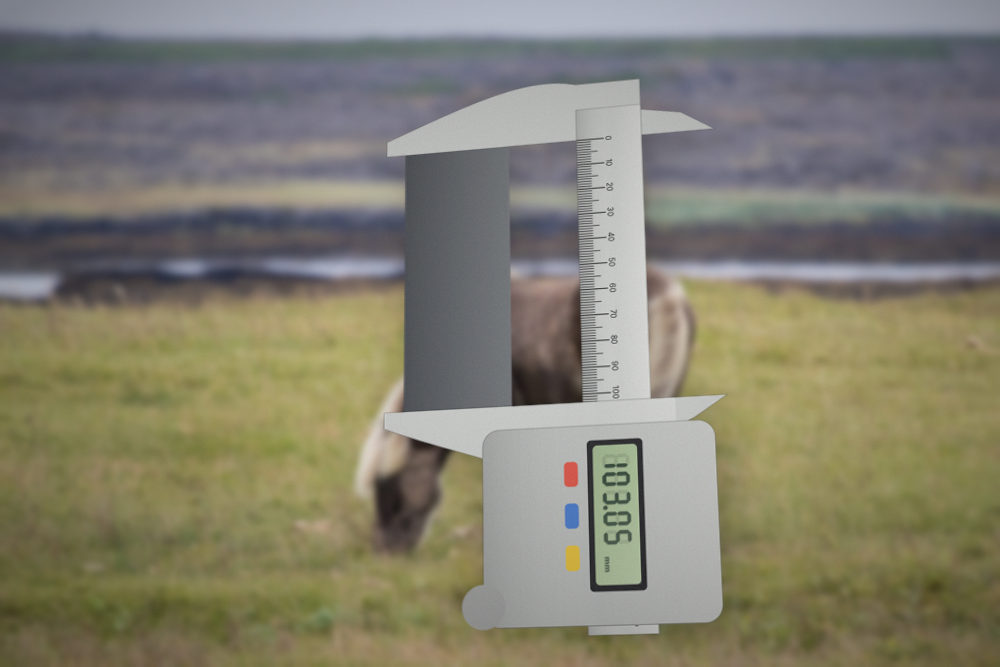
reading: **103.05** mm
